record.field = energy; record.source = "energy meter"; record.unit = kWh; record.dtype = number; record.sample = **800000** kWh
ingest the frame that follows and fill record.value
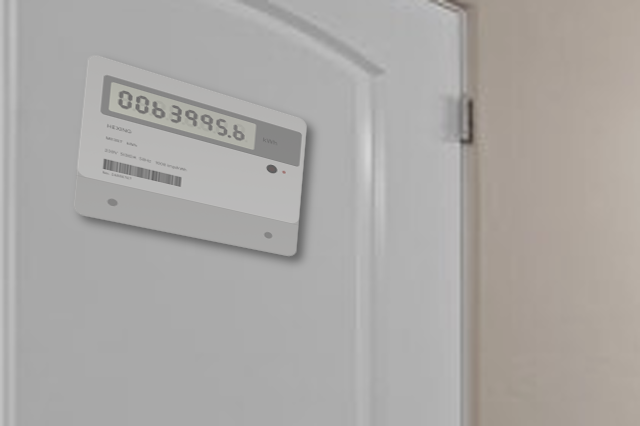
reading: **63995.6** kWh
